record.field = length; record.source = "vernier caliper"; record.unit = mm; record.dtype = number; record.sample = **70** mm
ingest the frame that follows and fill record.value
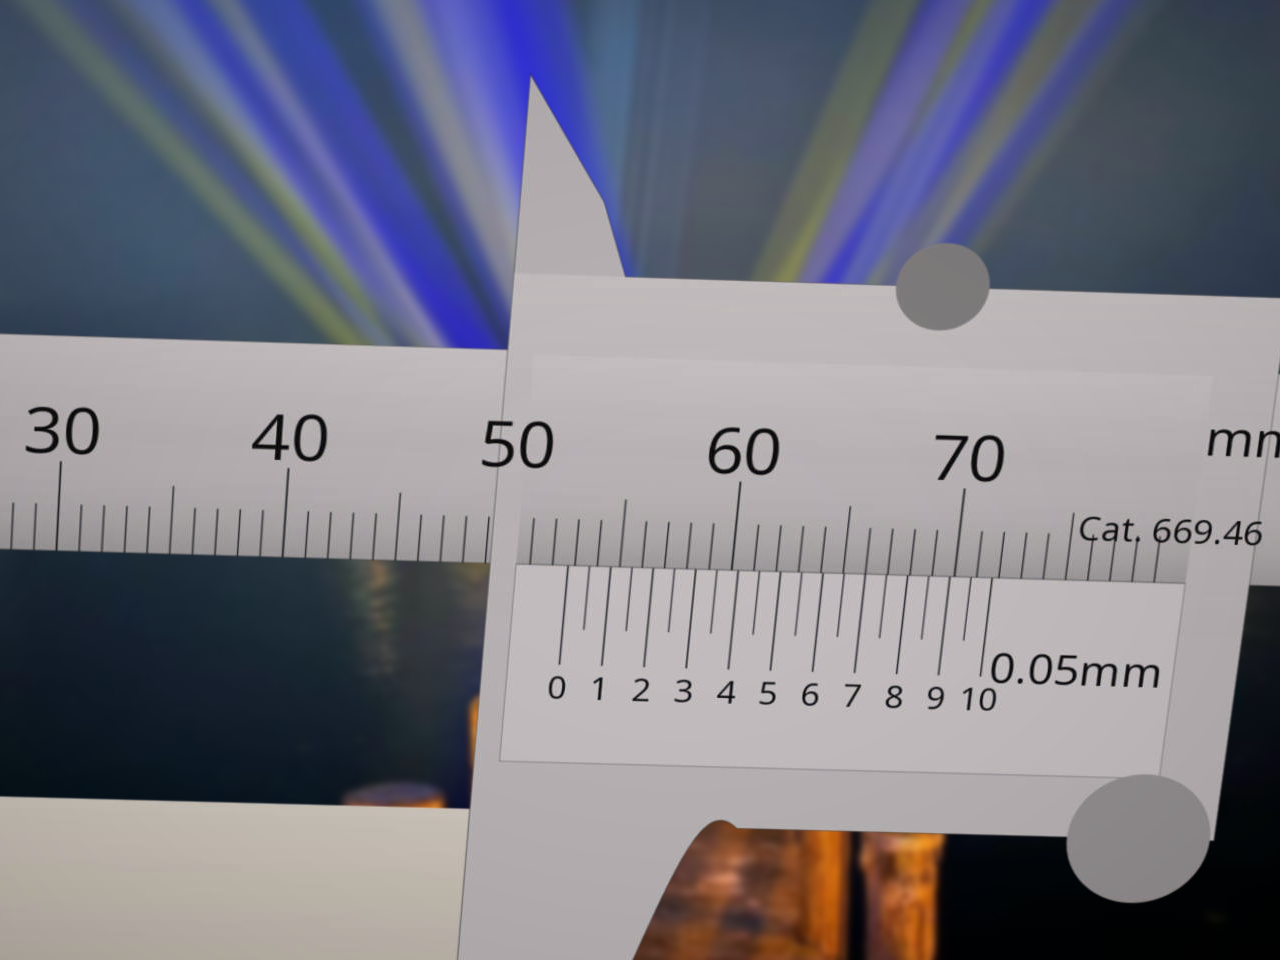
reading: **52.7** mm
